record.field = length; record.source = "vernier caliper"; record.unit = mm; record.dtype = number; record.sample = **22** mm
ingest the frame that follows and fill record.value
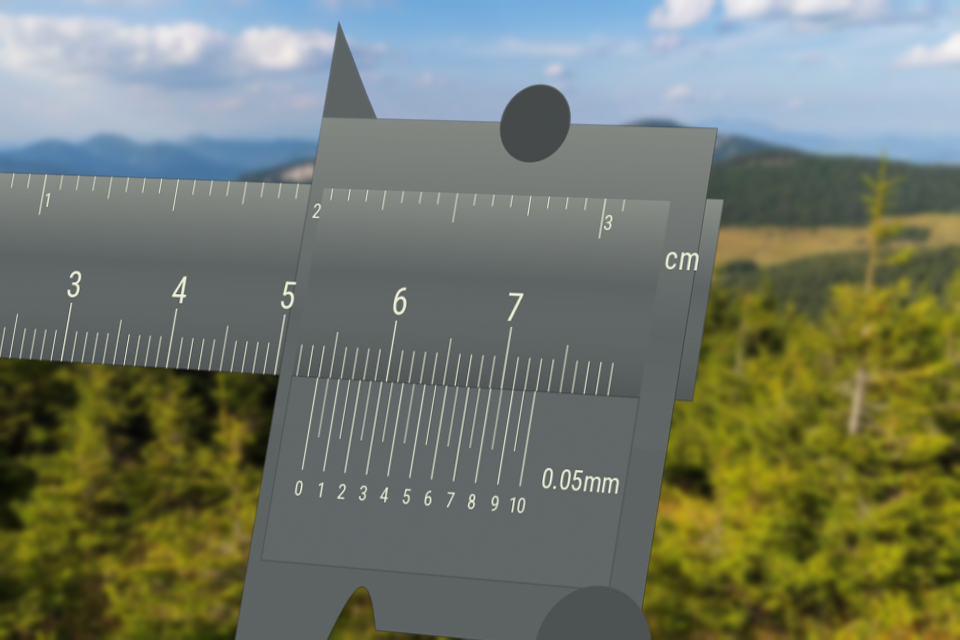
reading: **53.9** mm
